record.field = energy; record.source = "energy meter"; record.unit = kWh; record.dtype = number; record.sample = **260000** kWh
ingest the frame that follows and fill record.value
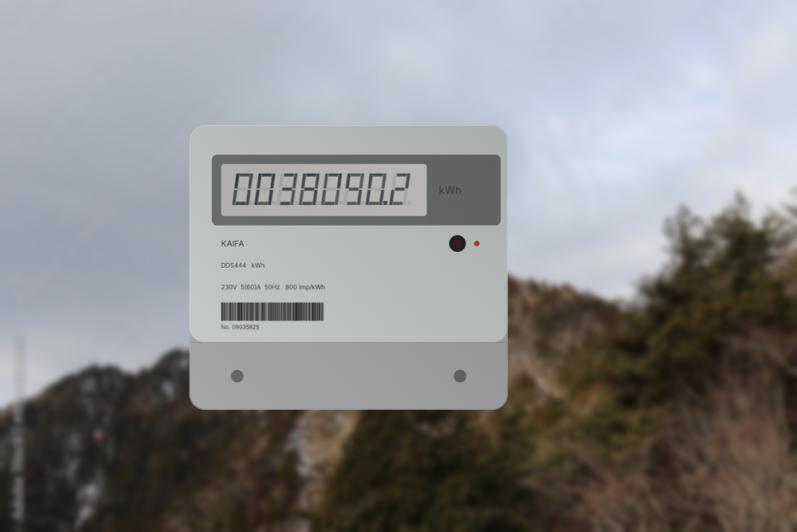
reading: **38090.2** kWh
